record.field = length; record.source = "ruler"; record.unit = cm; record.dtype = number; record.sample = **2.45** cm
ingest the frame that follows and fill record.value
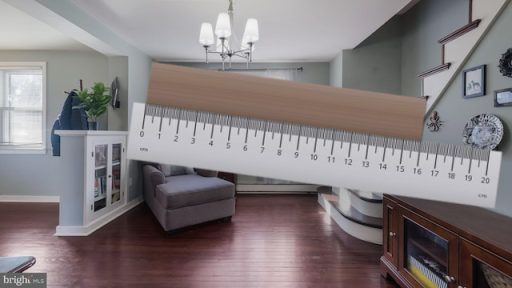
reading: **16** cm
